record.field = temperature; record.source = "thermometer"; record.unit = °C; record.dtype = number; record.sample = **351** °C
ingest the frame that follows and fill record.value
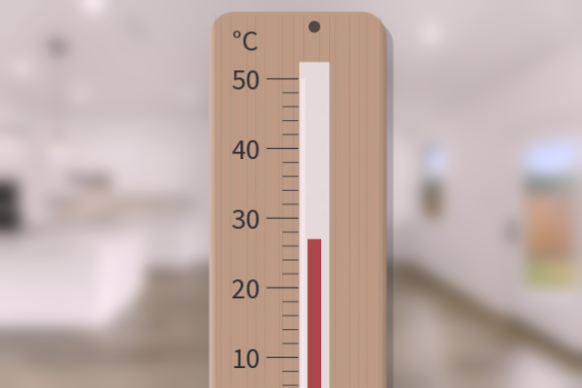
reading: **27** °C
